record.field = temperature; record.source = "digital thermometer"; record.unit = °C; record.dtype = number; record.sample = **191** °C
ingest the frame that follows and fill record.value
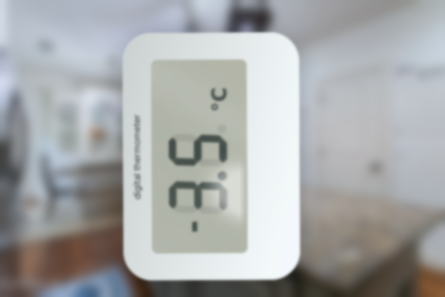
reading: **-3.5** °C
